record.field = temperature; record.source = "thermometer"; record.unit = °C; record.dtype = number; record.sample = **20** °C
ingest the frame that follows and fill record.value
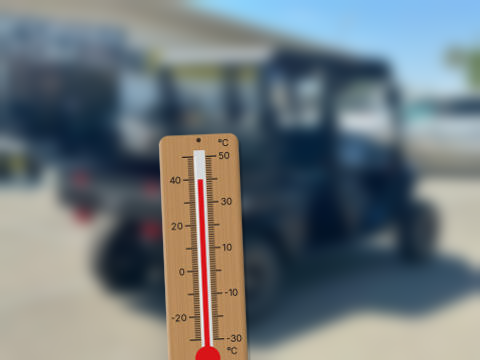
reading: **40** °C
